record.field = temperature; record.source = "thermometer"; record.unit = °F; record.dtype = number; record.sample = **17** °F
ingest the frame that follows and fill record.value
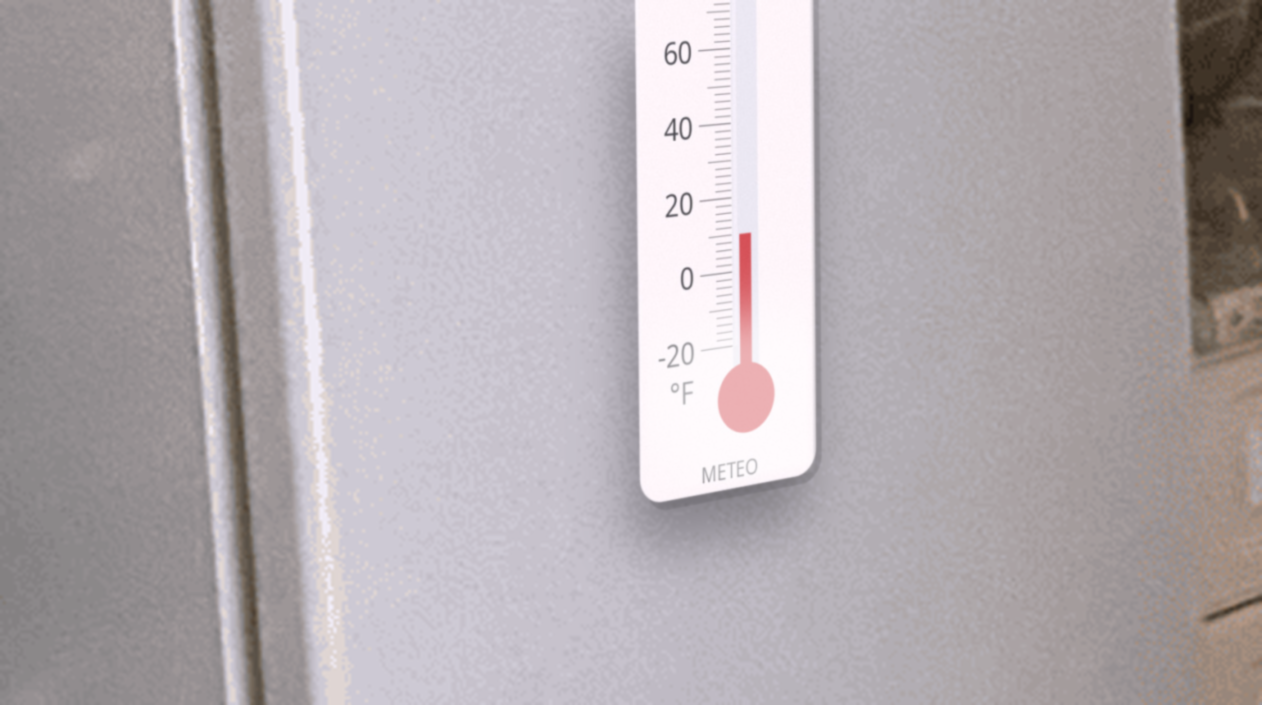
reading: **10** °F
